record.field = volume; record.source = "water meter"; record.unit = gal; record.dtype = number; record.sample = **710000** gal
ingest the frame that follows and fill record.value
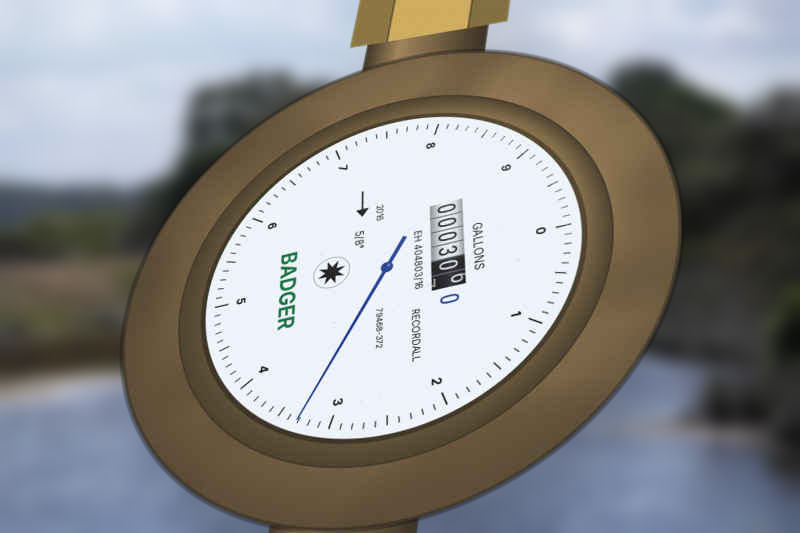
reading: **3063.3** gal
